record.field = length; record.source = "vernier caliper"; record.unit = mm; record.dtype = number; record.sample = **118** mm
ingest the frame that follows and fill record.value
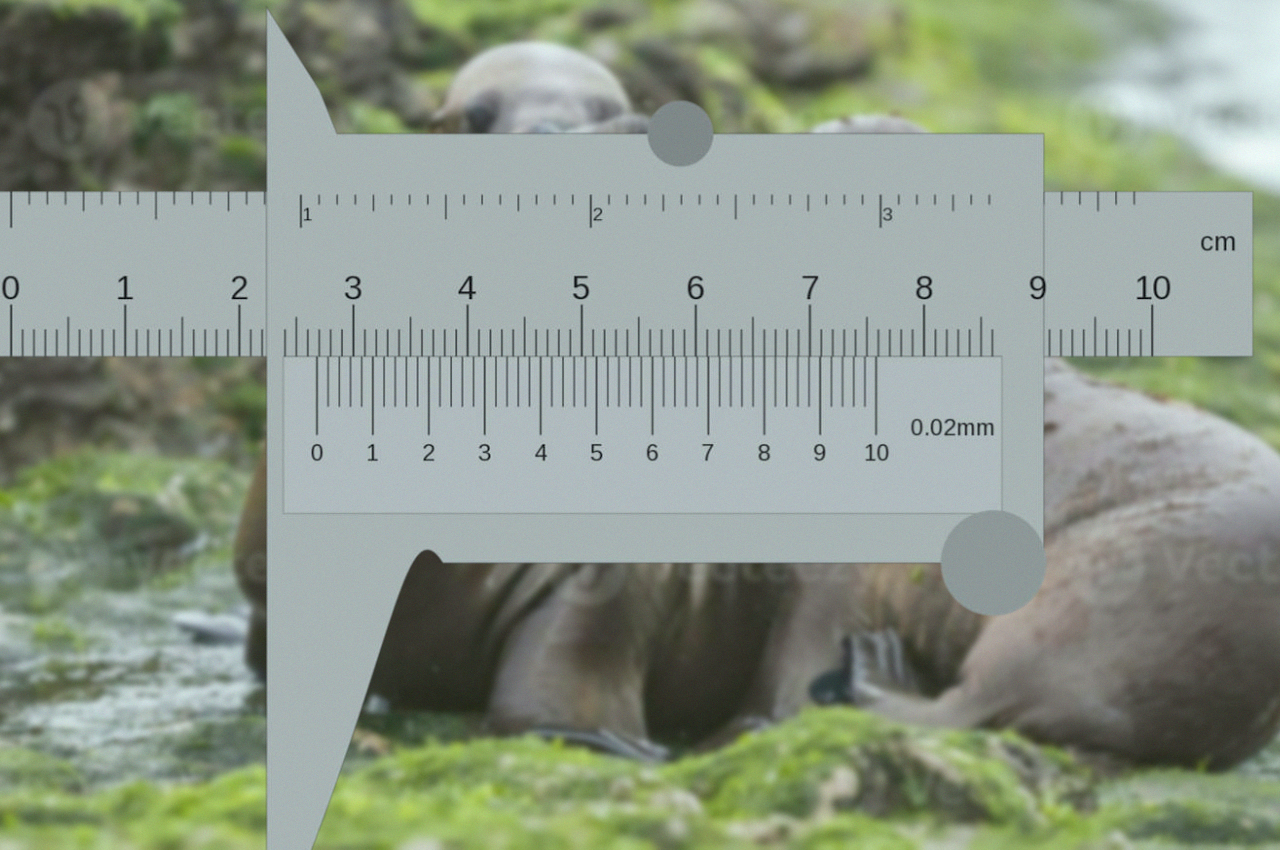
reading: **26.8** mm
